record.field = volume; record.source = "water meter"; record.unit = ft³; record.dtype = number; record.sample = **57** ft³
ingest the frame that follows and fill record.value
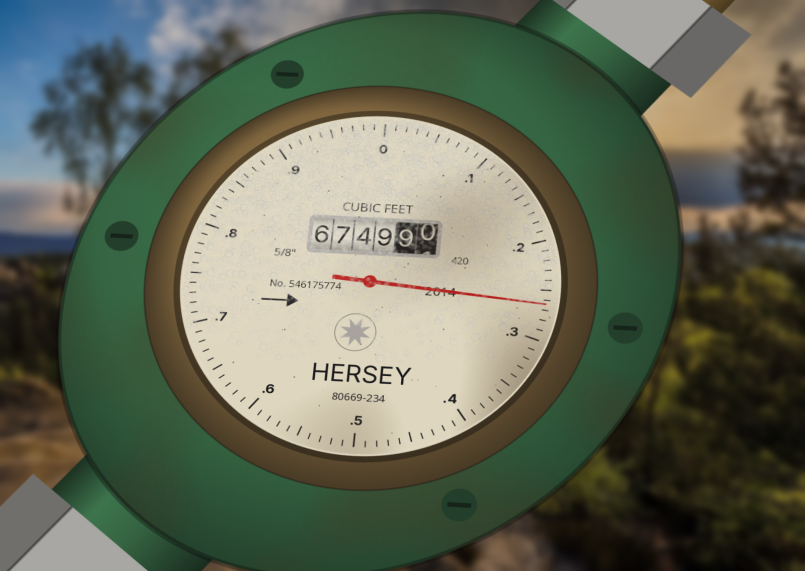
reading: **674990.26** ft³
